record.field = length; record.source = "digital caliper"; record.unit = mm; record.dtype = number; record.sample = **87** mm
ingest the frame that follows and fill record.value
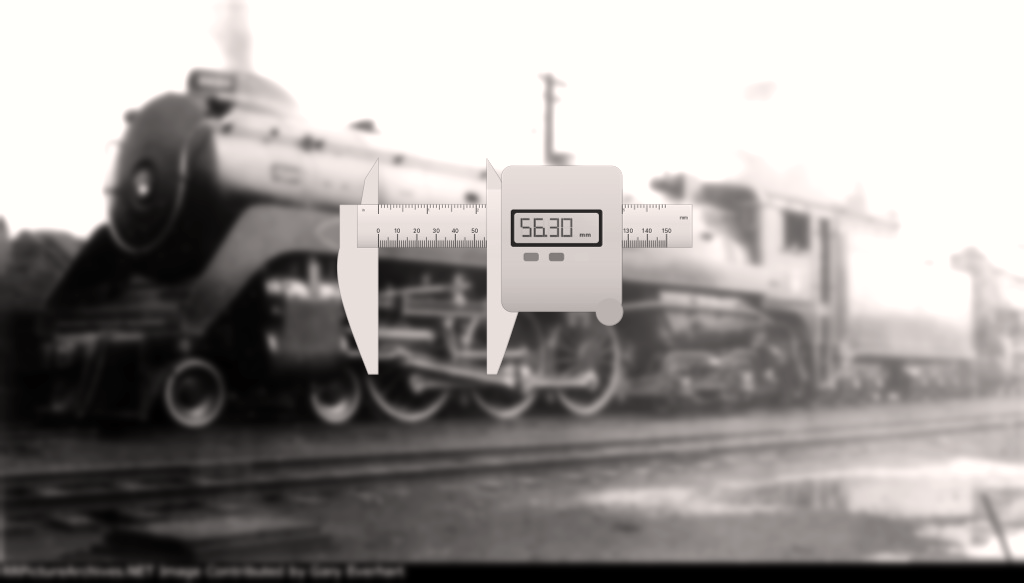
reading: **56.30** mm
